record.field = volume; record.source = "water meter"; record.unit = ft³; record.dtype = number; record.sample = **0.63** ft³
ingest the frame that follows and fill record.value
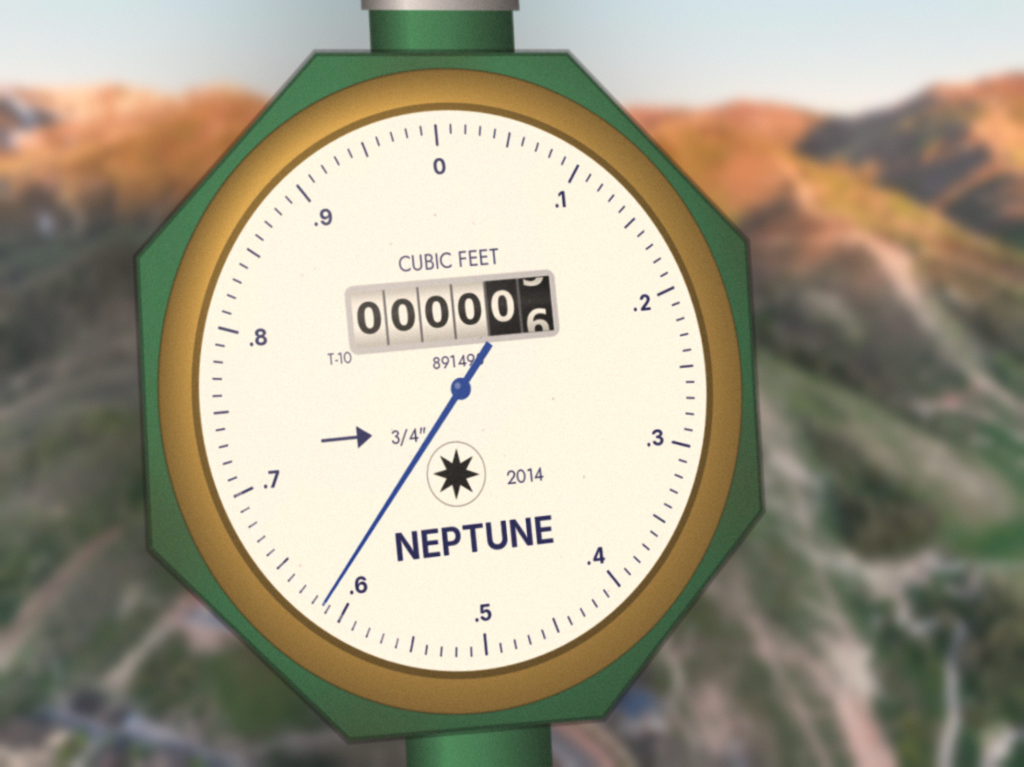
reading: **5.61** ft³
